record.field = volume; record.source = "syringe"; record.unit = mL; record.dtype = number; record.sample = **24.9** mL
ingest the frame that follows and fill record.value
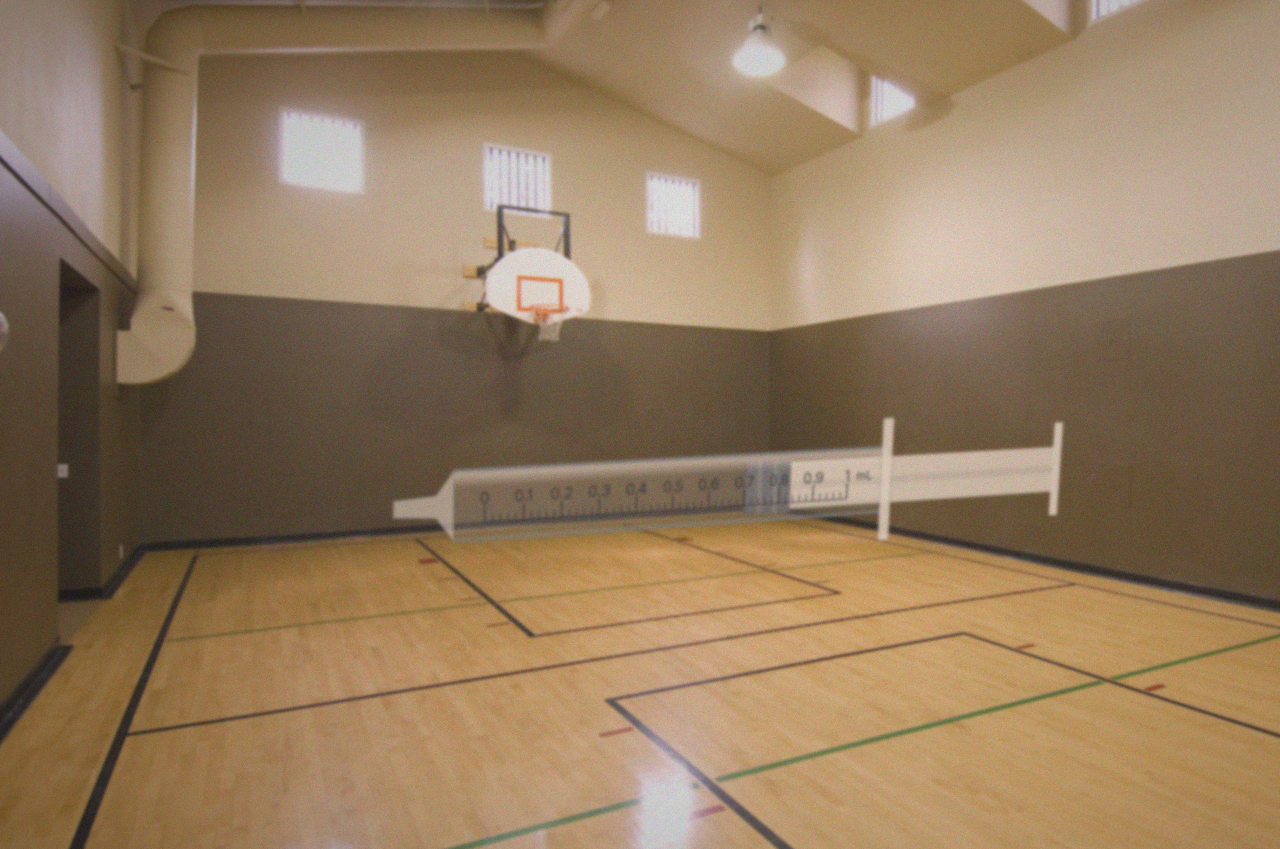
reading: **0.7** mL
